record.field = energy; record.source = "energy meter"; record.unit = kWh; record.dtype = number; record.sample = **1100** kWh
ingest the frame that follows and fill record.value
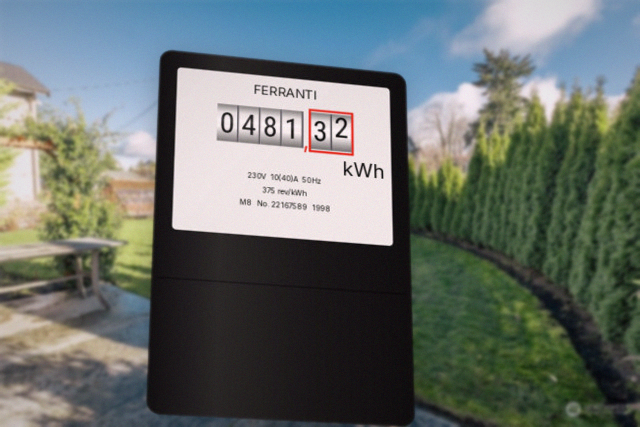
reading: **481.32** kWh
